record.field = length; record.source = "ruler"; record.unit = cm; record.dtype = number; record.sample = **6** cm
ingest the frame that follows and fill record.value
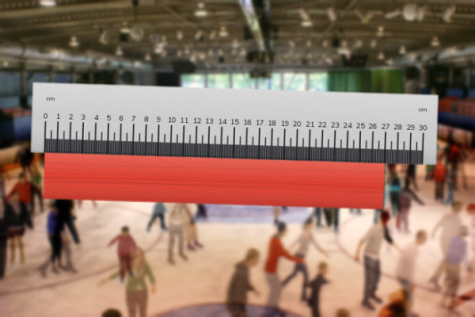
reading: **27** cm
